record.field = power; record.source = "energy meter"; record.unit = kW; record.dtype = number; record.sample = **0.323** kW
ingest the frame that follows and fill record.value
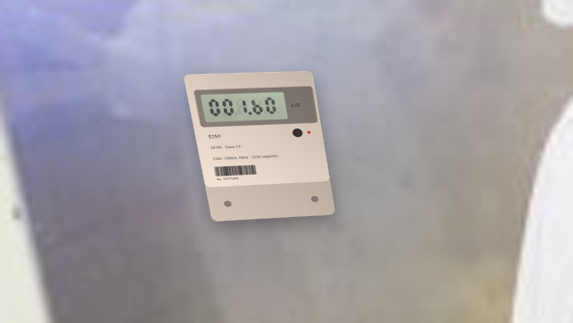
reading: **1.60** kW
